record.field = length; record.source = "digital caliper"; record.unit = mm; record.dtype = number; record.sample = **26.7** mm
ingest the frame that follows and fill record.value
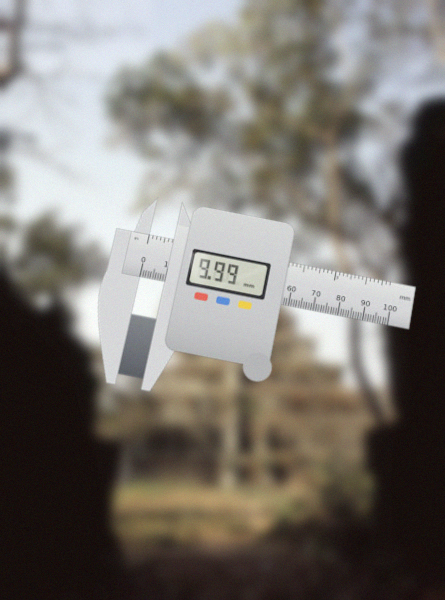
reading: **9.99** mm
